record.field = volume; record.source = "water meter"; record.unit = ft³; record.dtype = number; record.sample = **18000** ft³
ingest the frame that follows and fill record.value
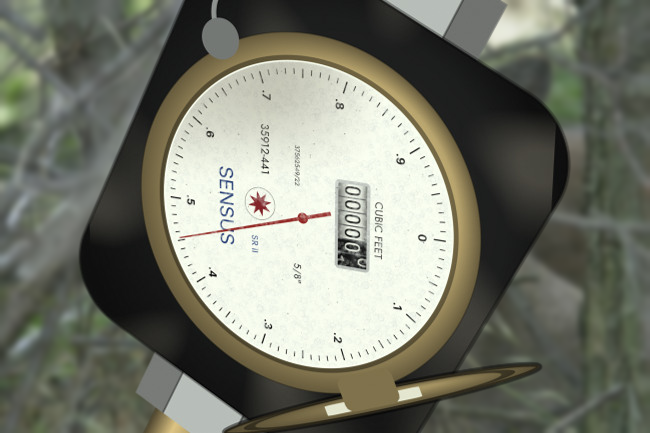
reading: **0.45** ft³
